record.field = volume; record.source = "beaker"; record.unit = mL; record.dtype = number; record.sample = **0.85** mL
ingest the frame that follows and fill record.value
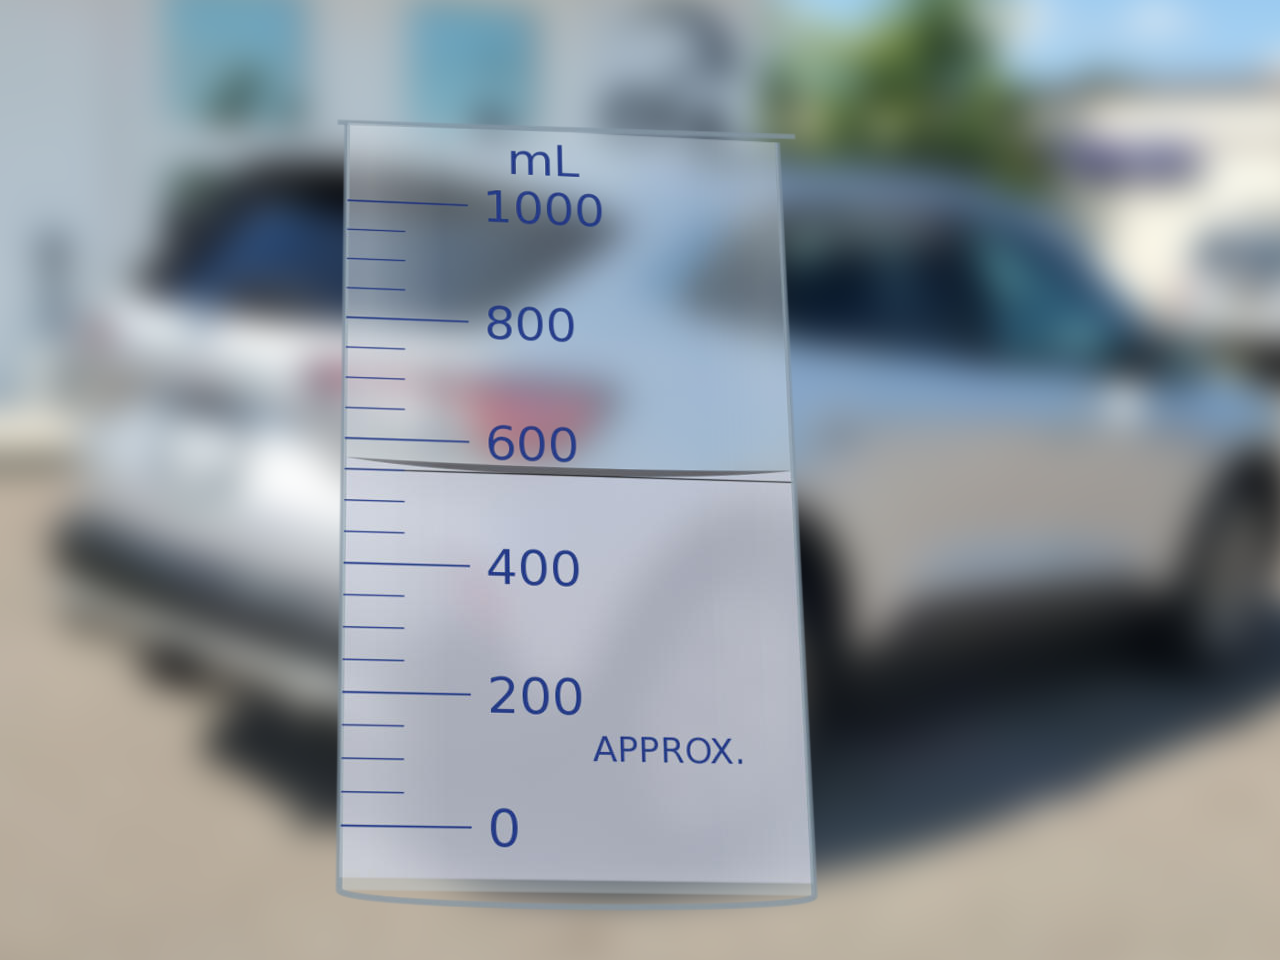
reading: **550** mL
